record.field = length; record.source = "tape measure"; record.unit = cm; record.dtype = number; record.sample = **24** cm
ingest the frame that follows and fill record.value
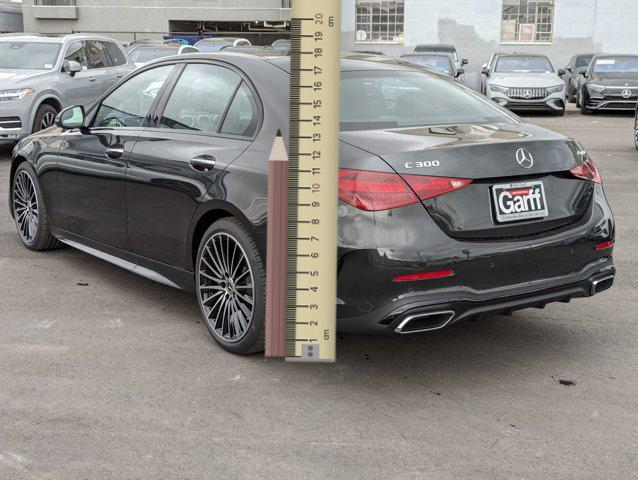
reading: **13.5** cm
